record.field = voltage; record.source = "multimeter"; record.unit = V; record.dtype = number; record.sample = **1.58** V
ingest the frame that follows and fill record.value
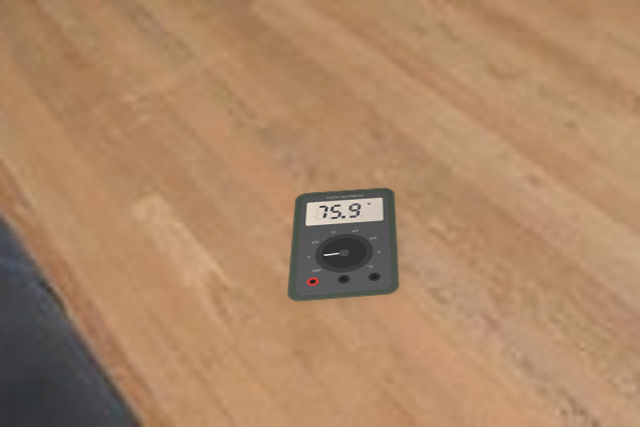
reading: **75.9** V
